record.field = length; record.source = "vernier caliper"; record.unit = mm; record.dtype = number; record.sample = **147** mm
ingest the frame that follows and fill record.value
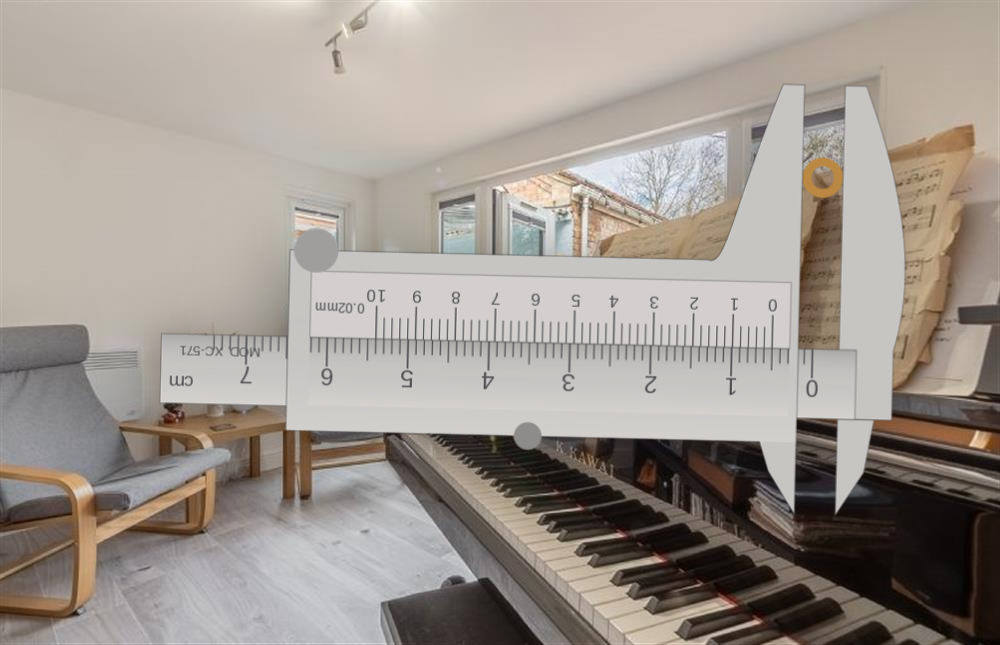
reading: **5.0** mm
